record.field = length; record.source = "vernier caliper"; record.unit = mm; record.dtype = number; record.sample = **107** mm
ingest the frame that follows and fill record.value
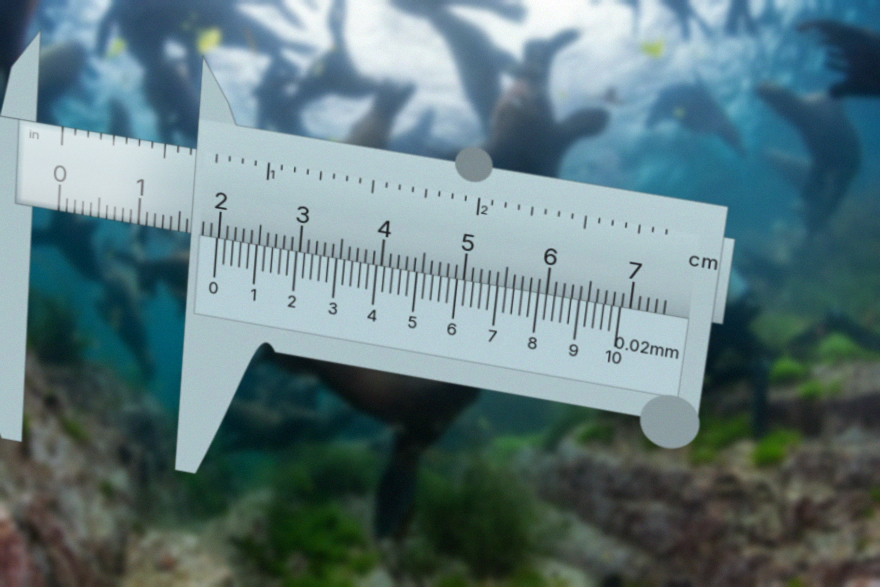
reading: **19.8** mm
